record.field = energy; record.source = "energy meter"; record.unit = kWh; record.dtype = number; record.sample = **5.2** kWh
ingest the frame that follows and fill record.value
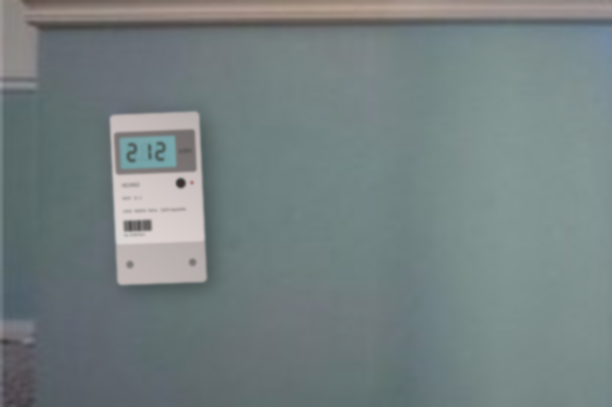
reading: **212** kWh
